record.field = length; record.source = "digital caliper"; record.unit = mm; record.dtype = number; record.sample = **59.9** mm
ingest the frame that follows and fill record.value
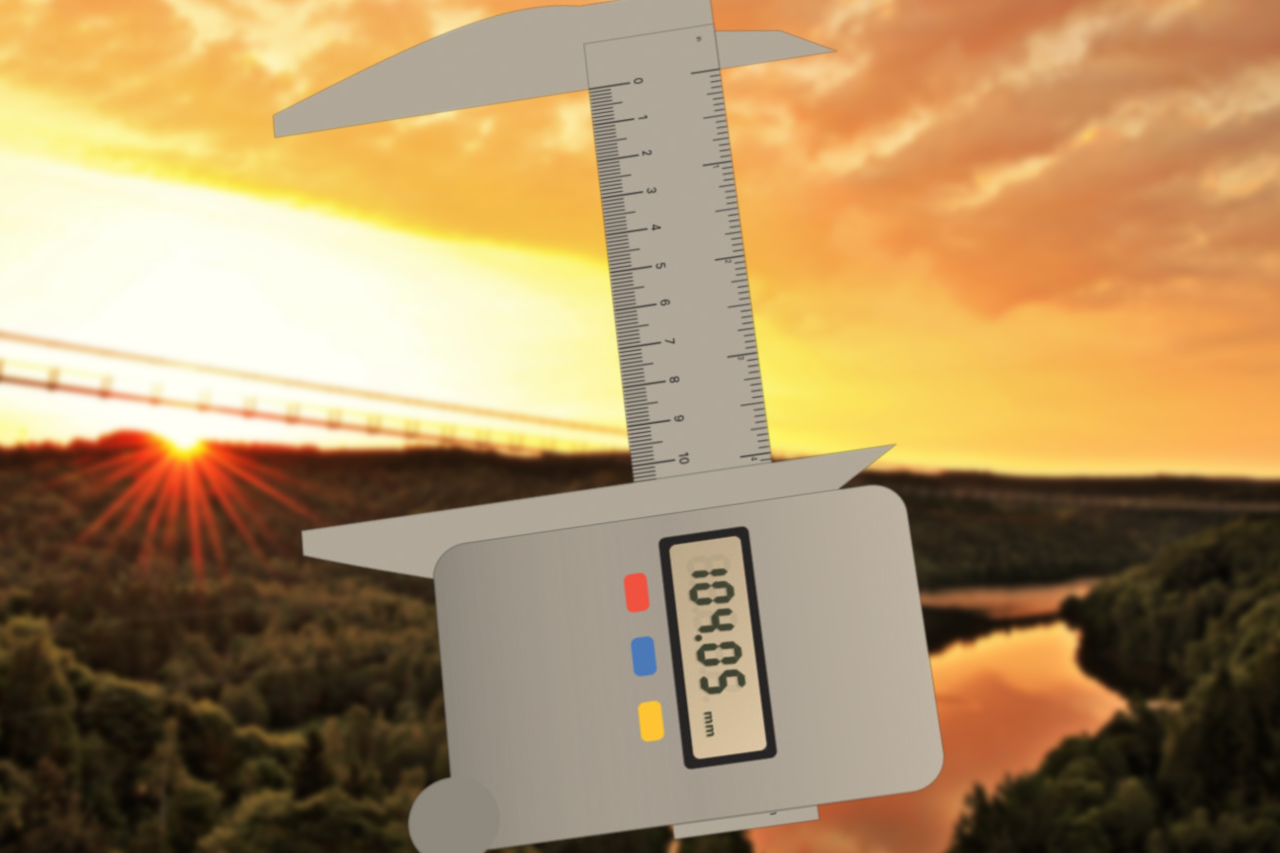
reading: **104.05** mm
